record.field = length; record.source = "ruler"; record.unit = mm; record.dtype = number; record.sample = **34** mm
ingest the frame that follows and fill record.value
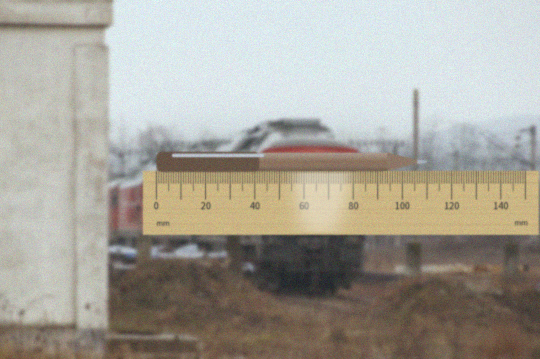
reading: **110** mm
